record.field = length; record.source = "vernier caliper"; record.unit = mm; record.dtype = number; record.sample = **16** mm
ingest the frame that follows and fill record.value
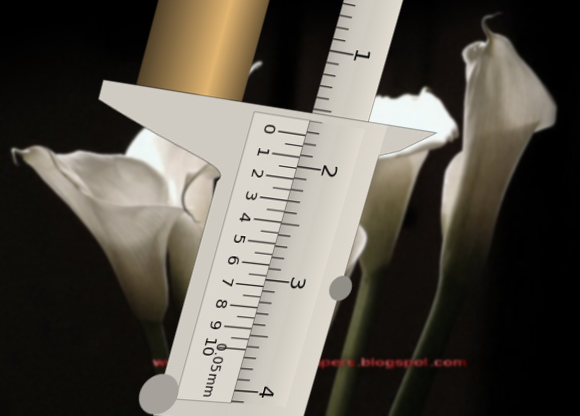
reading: **17.3** mm
